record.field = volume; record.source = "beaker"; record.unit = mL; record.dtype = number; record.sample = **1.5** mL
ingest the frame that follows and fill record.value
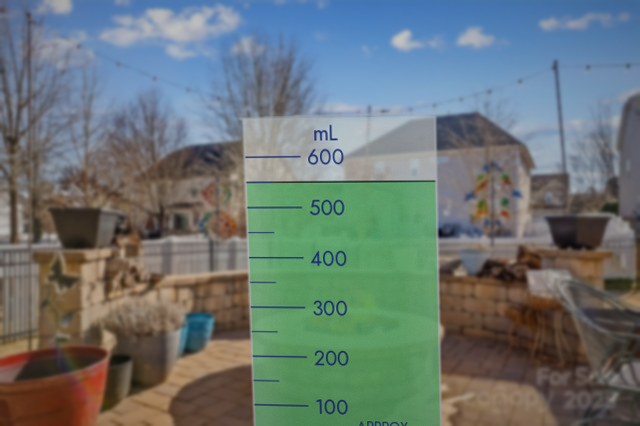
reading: **550** mL
